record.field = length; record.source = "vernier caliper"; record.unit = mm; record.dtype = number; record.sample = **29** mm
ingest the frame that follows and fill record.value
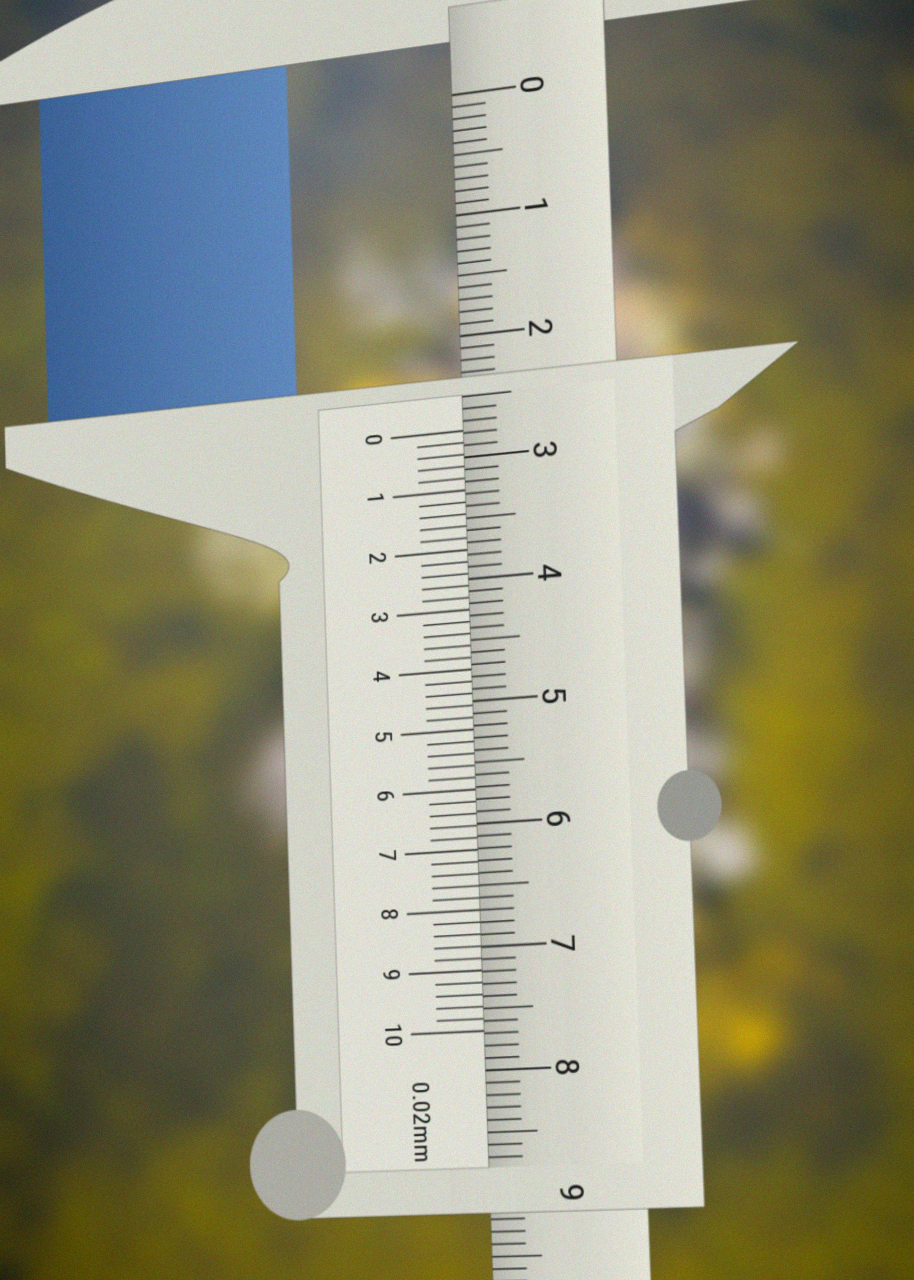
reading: **27.8** mm
